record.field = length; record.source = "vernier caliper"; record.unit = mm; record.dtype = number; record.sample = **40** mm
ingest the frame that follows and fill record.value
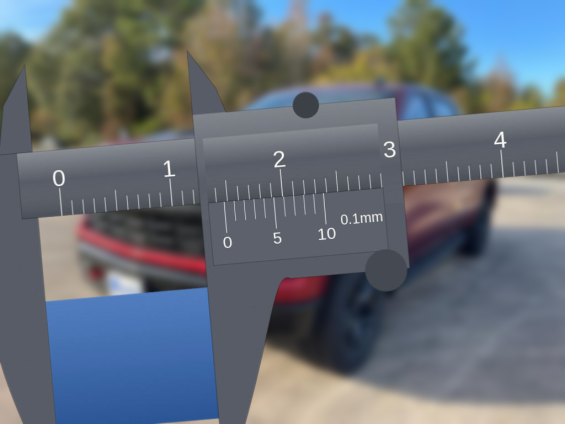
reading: **14.7** mm
